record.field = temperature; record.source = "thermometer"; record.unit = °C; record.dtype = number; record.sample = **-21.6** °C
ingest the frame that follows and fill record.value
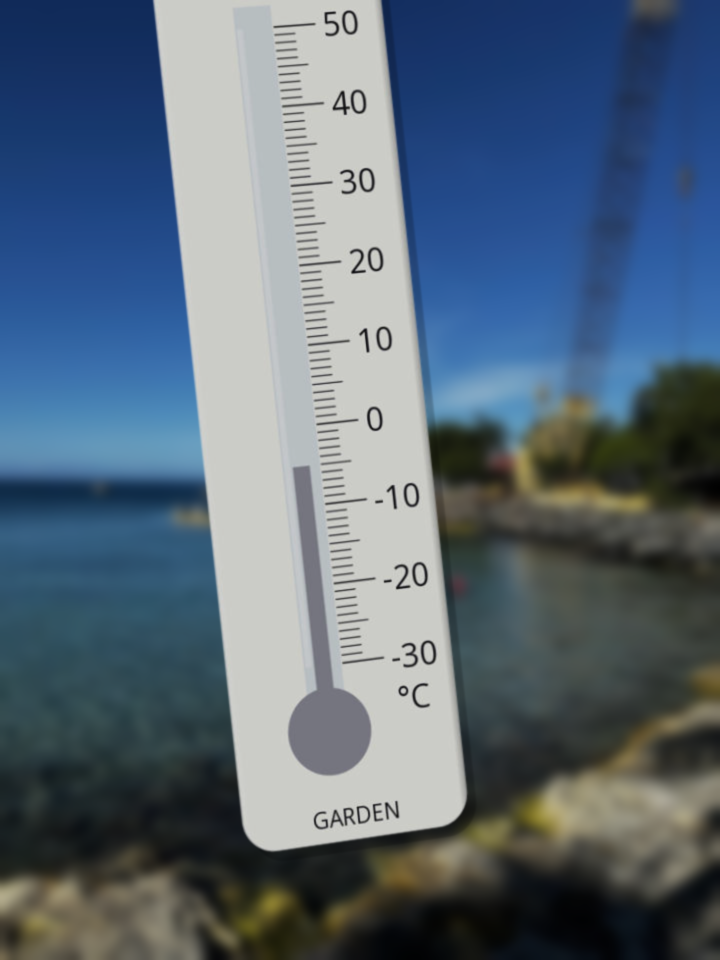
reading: **-5** °C
